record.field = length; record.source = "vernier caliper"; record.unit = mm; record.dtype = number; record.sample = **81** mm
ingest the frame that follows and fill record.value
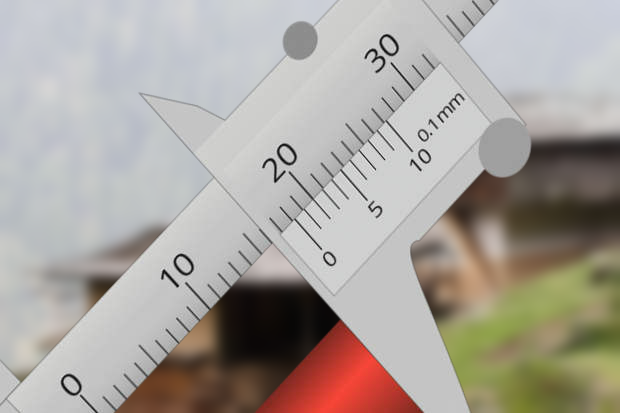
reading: **18.2** mm
